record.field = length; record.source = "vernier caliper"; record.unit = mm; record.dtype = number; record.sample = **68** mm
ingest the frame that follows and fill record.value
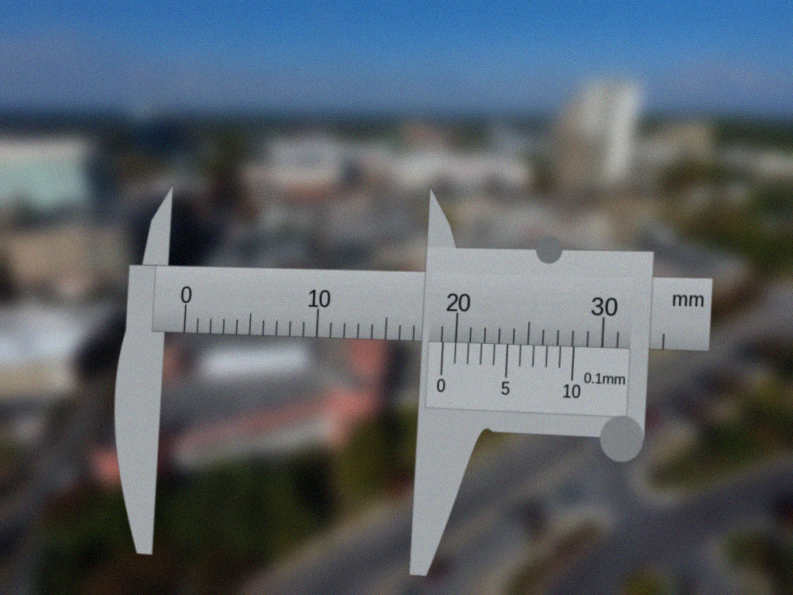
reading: **19.1** mm
